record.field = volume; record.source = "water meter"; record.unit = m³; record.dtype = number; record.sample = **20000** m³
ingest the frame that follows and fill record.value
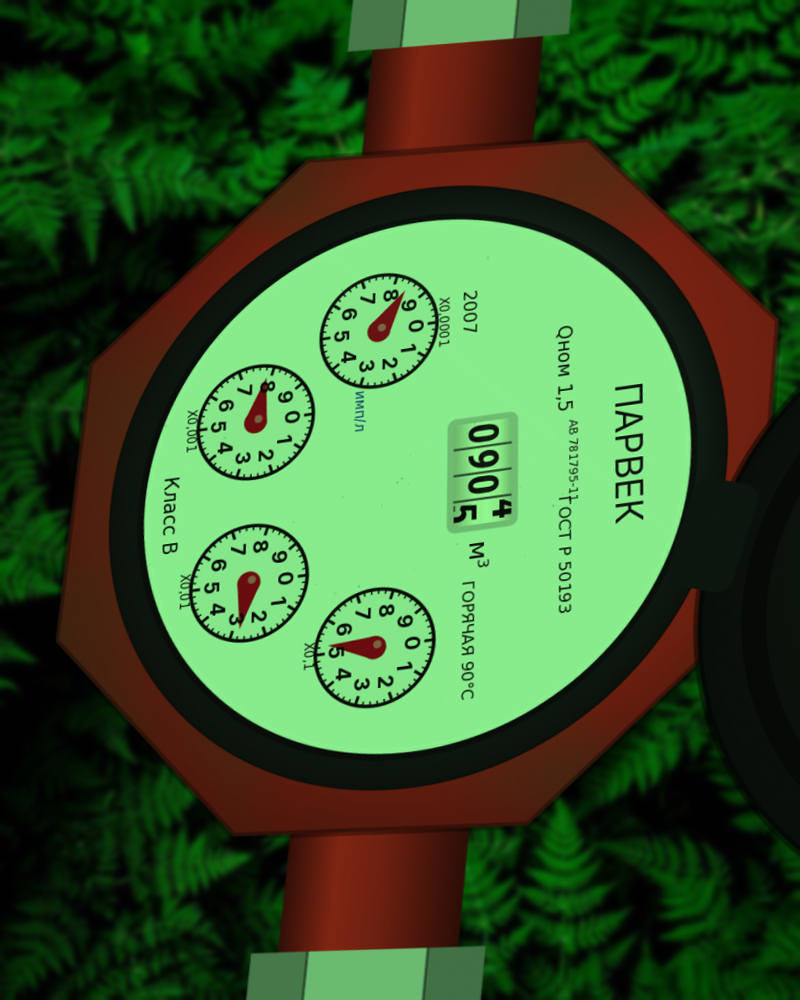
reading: **904.5278** m³
